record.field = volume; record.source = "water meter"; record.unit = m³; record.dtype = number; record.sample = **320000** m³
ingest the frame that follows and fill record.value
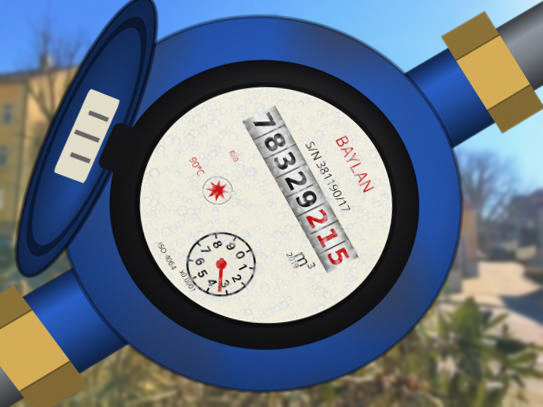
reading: **78329.2153** m³
